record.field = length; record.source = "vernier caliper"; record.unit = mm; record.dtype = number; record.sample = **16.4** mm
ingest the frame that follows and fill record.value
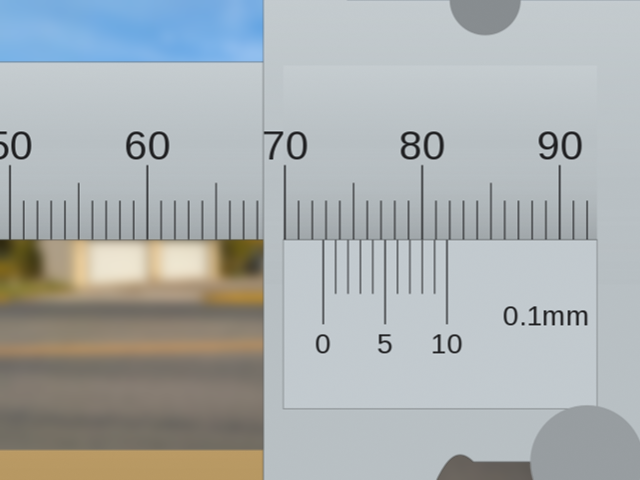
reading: **72.8** mm
